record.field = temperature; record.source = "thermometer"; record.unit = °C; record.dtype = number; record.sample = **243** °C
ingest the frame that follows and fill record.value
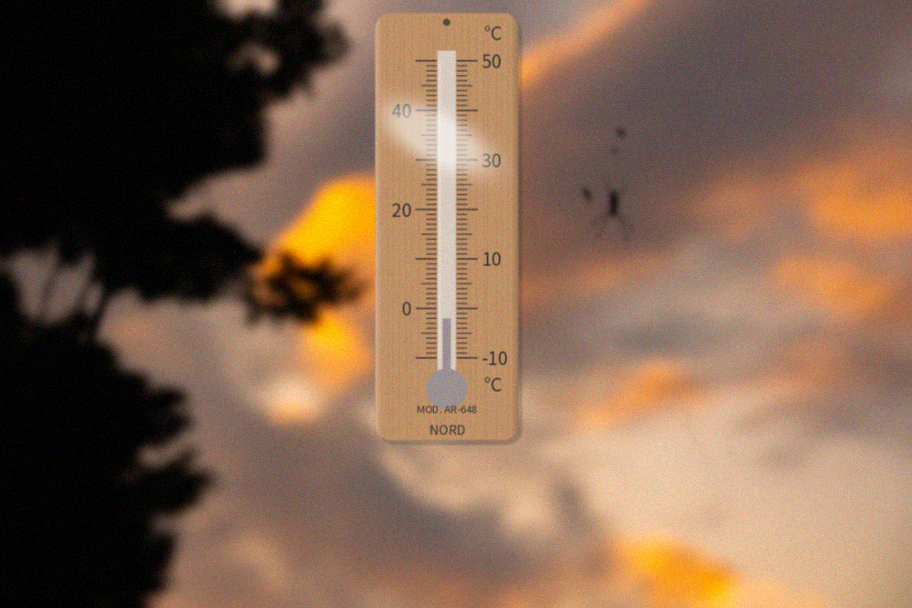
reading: **-2** °C
